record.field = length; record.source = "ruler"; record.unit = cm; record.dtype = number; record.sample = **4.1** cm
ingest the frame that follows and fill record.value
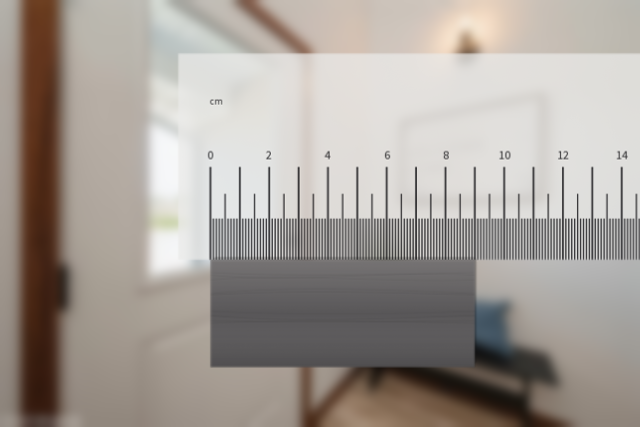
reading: **9** cm
